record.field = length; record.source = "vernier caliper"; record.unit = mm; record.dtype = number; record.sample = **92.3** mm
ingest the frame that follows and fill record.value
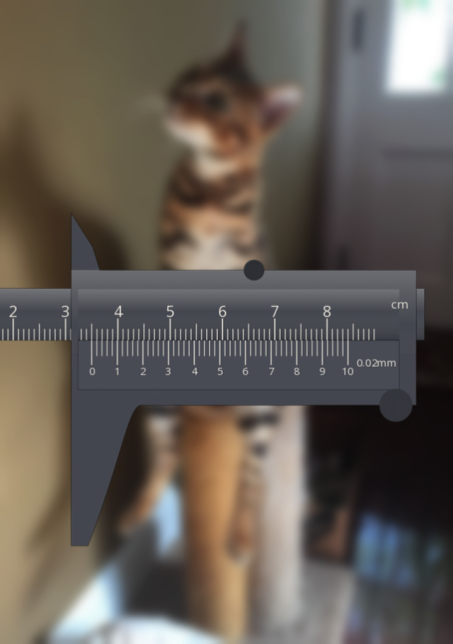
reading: **35.0** mm
